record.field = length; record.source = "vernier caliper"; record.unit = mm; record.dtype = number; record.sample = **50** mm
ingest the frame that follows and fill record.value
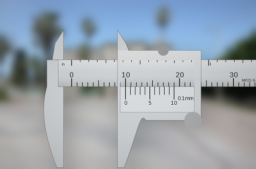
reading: **10.0** mm
